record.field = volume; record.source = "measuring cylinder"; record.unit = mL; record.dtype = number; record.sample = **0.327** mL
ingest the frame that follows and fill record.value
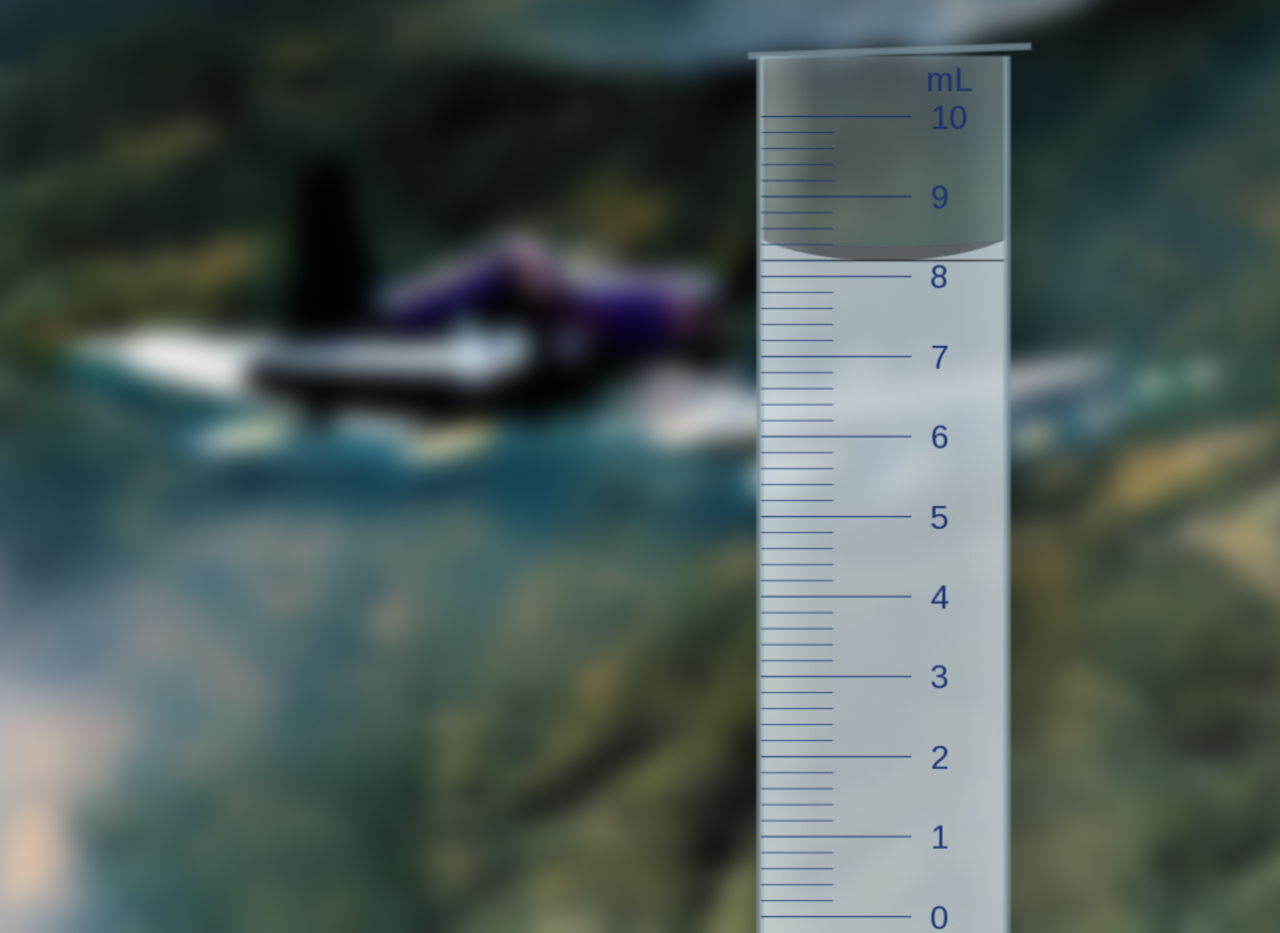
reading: **8.2** mL
